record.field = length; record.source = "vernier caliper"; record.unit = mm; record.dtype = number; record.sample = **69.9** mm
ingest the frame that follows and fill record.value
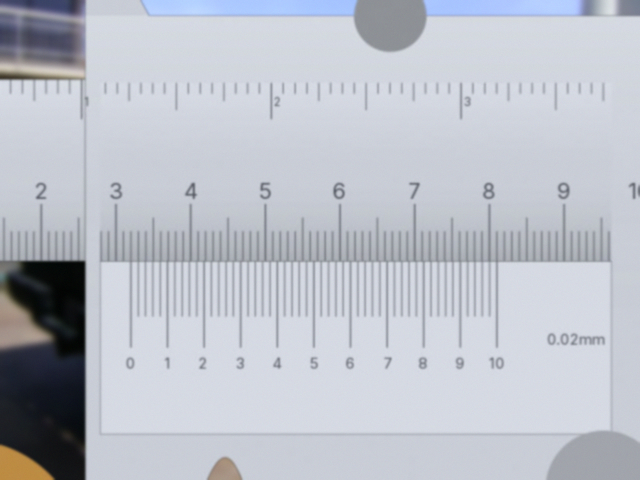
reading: **32.0** mm
